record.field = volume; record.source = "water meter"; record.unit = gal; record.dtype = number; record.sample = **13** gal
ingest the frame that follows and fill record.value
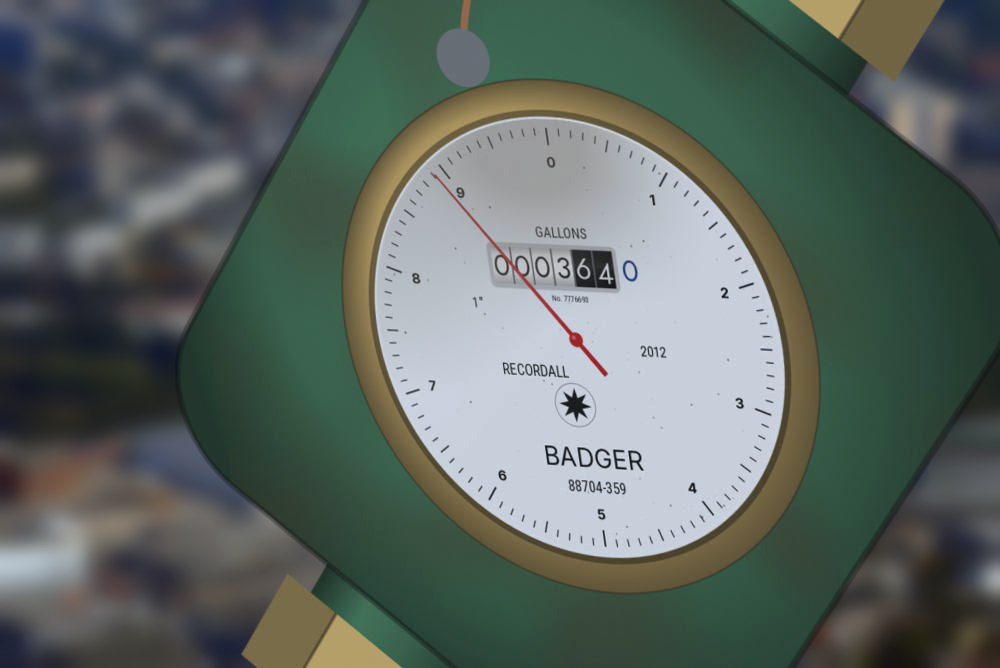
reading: **3638.9** gal
